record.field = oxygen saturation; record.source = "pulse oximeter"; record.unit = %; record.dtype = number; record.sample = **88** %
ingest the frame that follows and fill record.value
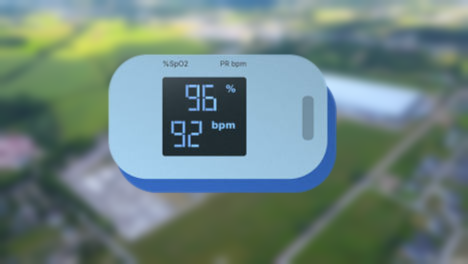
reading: **96** %
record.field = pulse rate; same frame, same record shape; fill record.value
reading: **92** bpm
